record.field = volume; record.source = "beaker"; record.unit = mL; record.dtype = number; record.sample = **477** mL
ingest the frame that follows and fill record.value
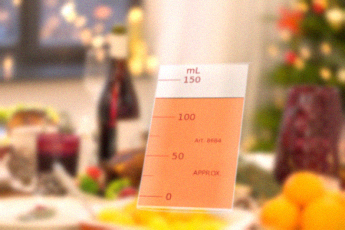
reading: **125** mL
